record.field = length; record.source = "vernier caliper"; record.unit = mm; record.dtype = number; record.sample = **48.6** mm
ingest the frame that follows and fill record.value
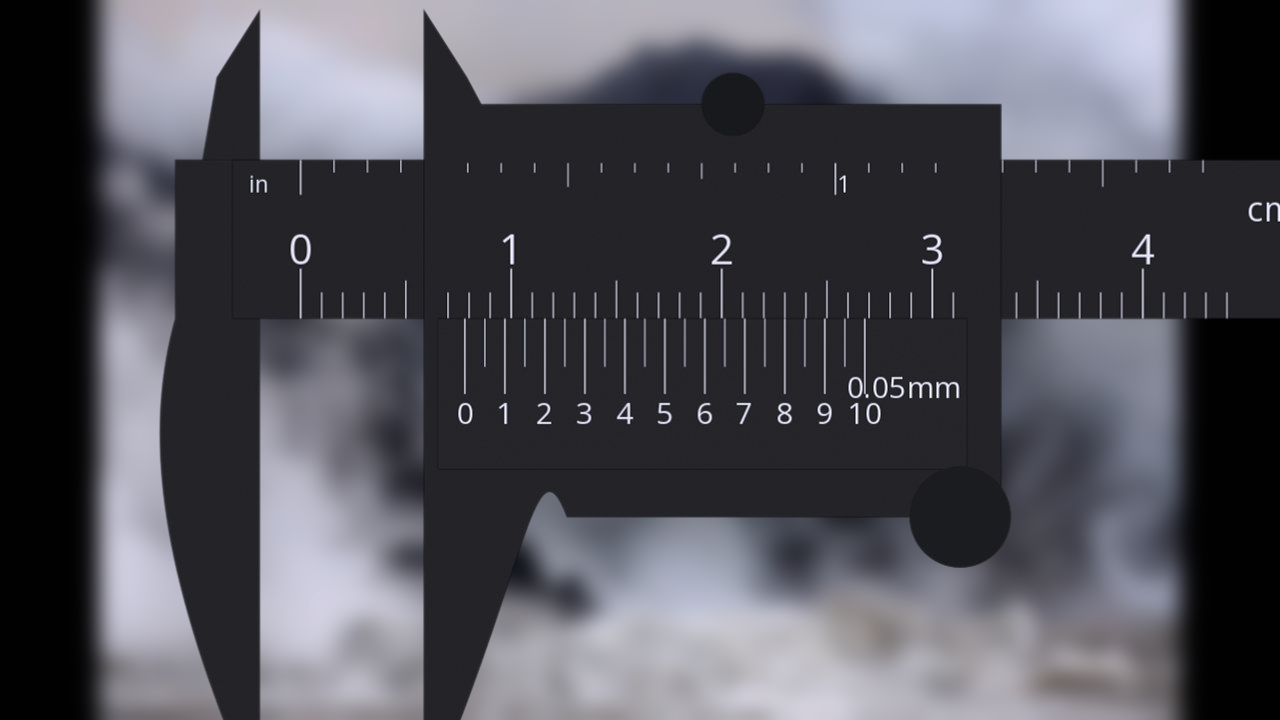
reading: **7.8** mm
